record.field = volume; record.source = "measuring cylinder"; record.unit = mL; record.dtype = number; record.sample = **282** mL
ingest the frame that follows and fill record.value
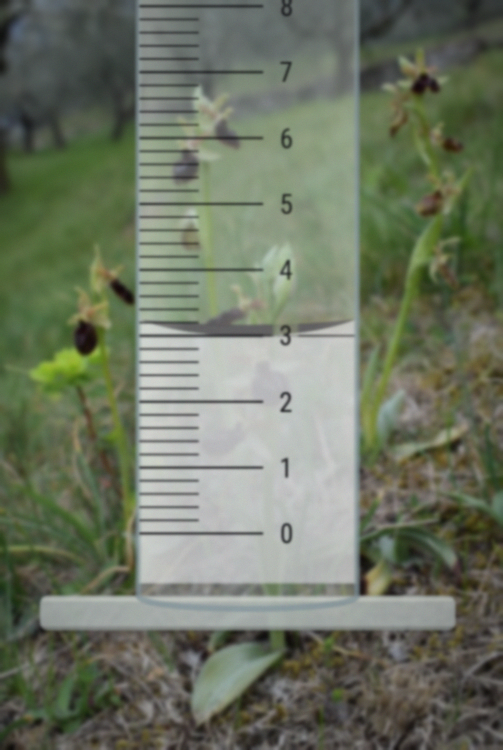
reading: **3** mL
